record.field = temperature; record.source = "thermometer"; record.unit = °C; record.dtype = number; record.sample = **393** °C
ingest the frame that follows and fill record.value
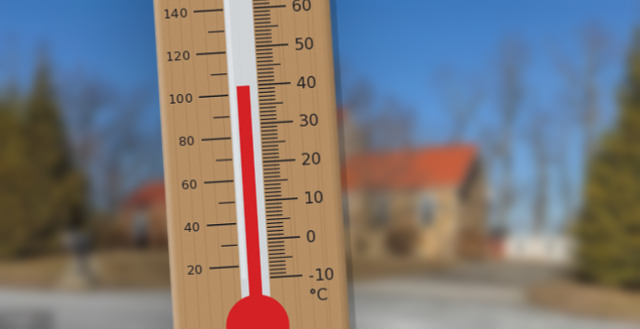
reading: **40** °C
